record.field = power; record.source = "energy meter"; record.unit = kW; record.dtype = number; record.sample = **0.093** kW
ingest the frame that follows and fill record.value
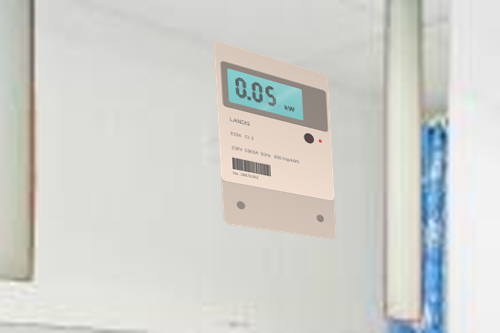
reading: **0.05** kW
